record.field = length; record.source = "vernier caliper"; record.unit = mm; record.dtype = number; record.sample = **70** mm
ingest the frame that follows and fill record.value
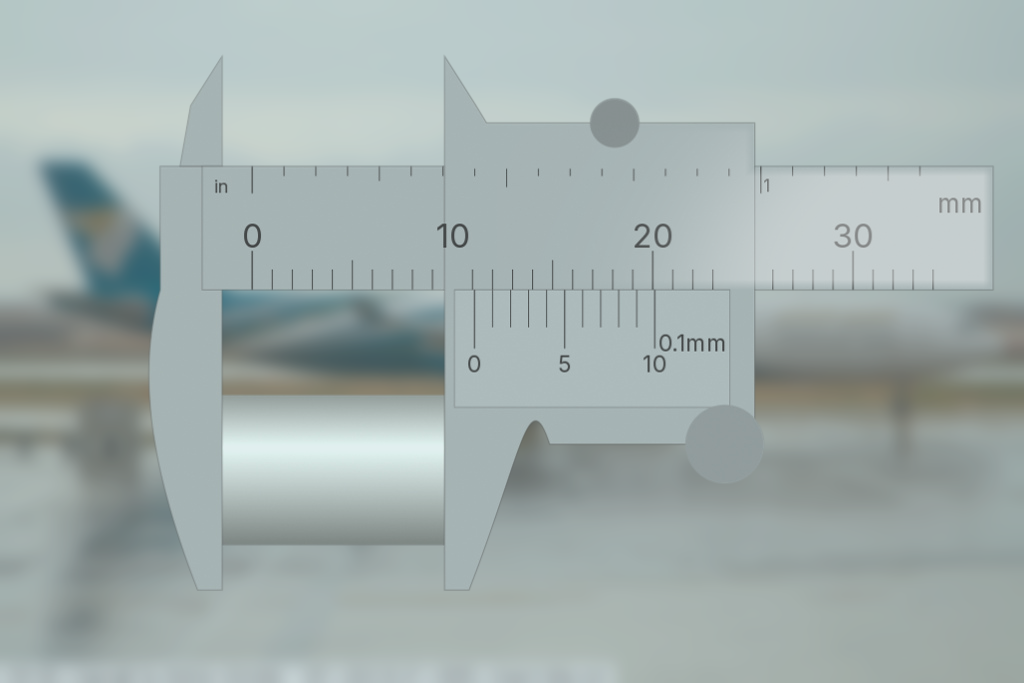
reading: **11.1** mm
